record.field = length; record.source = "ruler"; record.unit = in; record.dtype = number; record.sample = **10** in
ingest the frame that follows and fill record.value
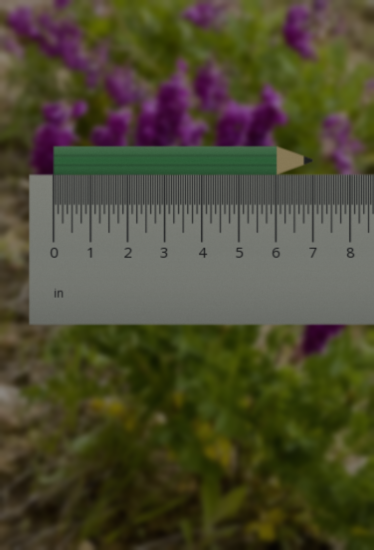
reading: **7** in
